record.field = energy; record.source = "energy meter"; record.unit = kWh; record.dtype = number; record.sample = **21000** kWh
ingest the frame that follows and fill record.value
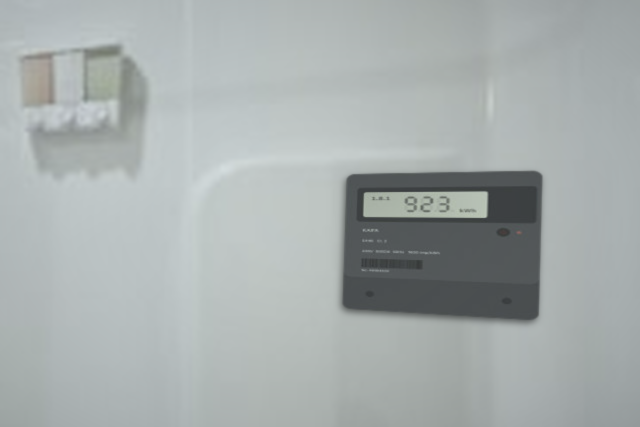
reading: **923** kWh
